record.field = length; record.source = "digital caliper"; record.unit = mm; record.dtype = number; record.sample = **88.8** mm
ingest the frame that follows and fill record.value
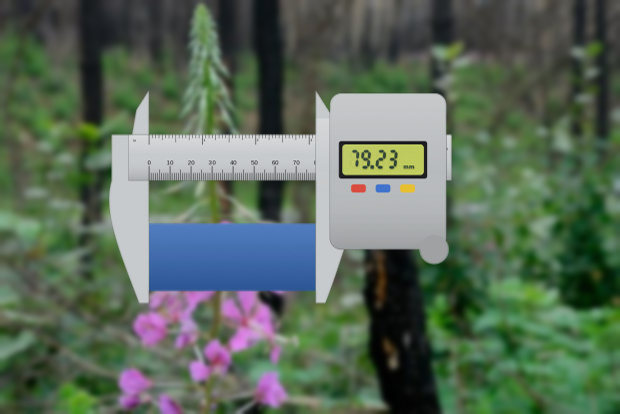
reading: **79.23** mm
